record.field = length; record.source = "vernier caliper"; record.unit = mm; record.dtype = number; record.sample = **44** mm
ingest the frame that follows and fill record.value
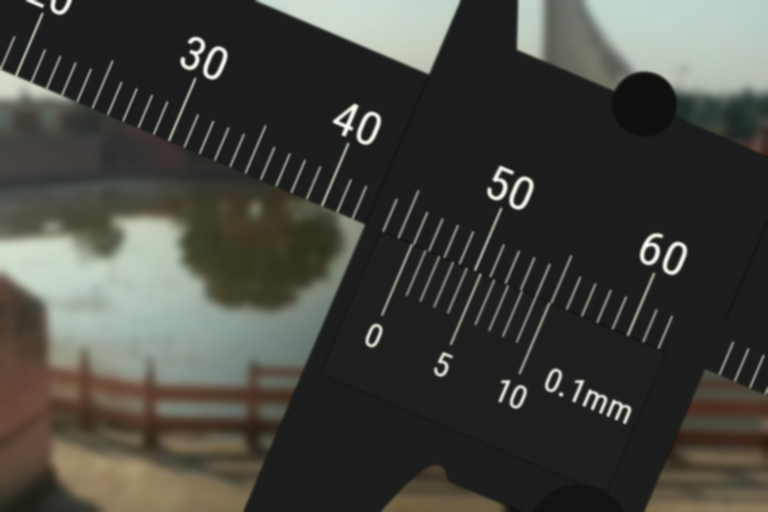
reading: **45.9** mm
